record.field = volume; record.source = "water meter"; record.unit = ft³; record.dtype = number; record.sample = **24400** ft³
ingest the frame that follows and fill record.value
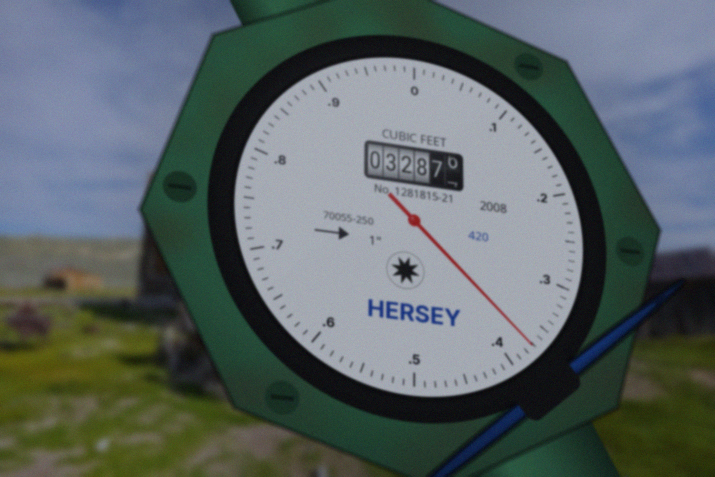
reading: **32876.37** ft³
